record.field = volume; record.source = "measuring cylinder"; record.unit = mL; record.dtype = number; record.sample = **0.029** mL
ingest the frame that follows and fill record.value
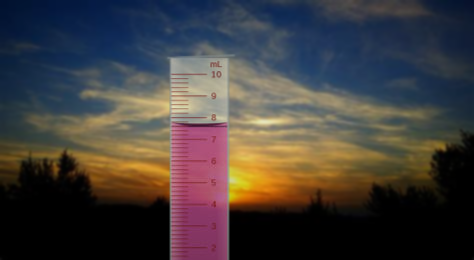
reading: **7.6** mL
